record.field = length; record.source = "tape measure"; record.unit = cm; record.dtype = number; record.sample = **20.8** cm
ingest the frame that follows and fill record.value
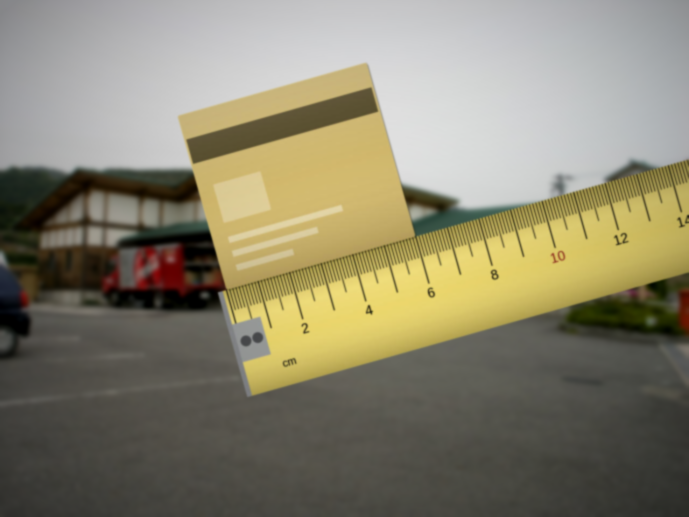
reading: **6** cm
